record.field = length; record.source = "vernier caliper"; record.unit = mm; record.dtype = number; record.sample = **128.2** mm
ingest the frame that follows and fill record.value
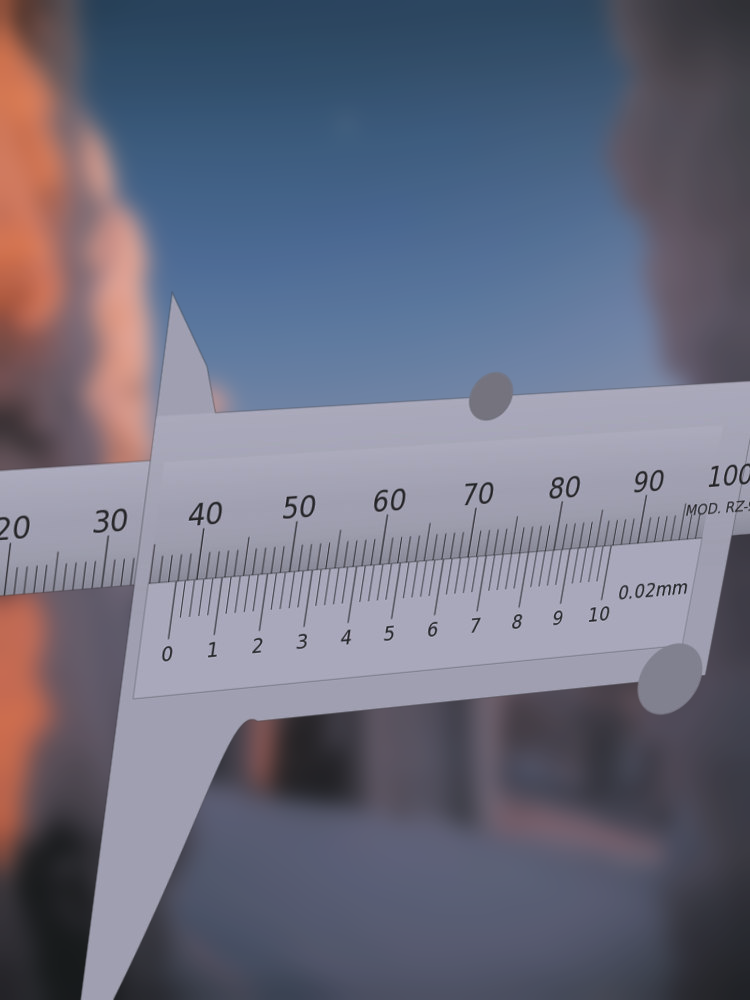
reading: **37.8** mm
